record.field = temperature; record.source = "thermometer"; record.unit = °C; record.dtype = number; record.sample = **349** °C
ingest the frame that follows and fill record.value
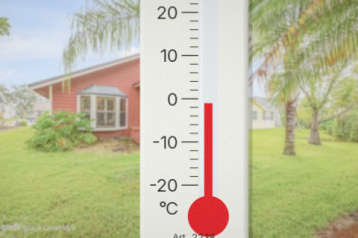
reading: **-1** °C
